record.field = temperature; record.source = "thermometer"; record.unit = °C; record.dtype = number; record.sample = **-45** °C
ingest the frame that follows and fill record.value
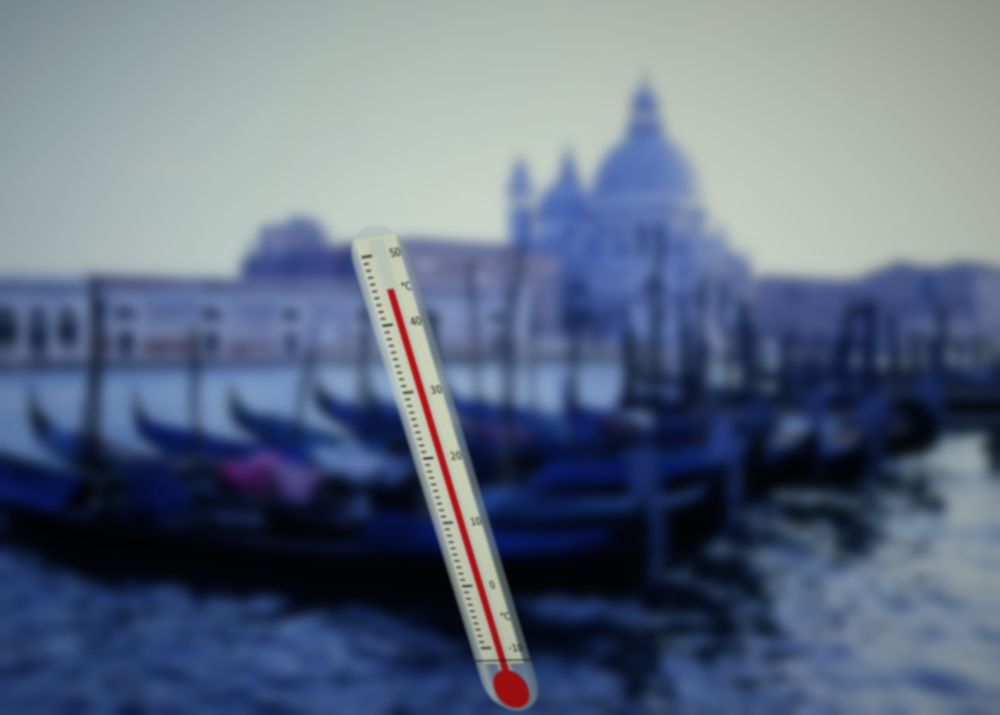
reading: **45** °C
